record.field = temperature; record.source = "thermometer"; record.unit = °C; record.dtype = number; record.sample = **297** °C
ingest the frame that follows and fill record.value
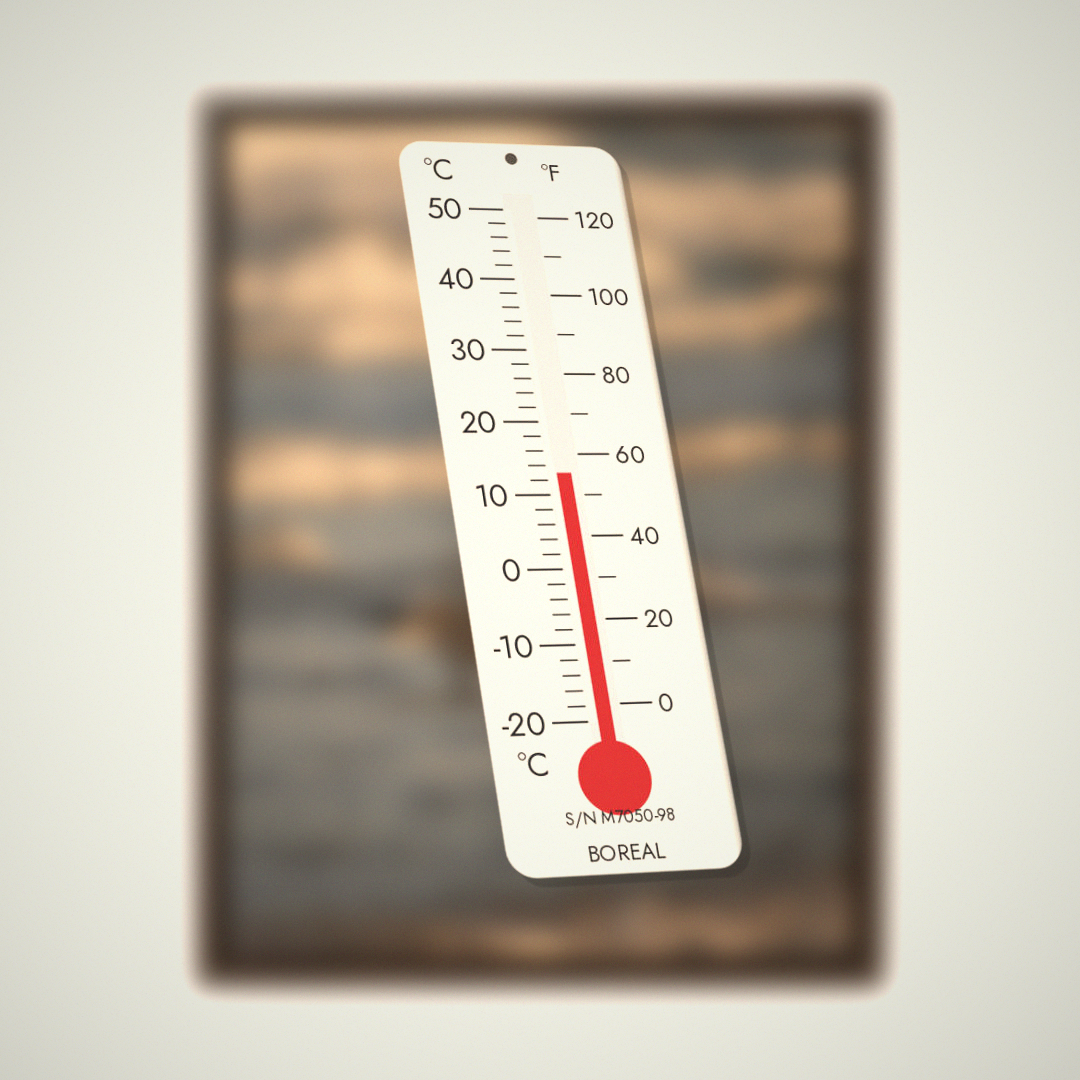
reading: **13** °C
